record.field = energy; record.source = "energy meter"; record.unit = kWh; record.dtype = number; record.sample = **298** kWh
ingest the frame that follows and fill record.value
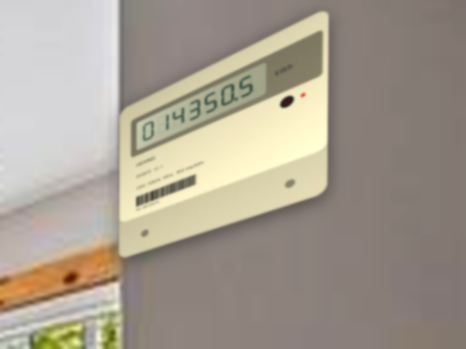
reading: **14350.5** kWh
